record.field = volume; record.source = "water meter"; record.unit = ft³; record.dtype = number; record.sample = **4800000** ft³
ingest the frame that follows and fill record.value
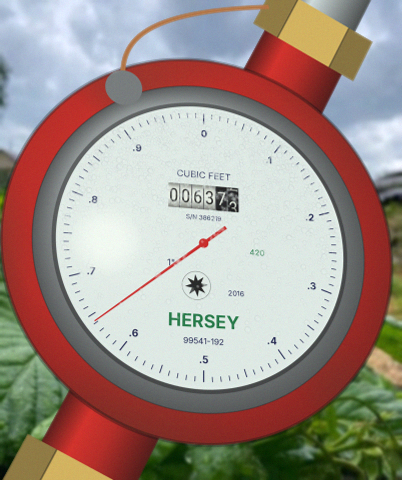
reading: **6372.64** ft³
